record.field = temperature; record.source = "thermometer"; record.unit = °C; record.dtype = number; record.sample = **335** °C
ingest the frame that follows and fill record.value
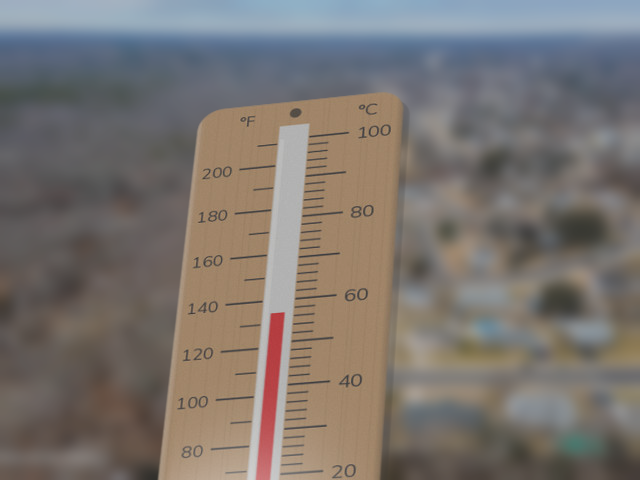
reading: **57** °C
